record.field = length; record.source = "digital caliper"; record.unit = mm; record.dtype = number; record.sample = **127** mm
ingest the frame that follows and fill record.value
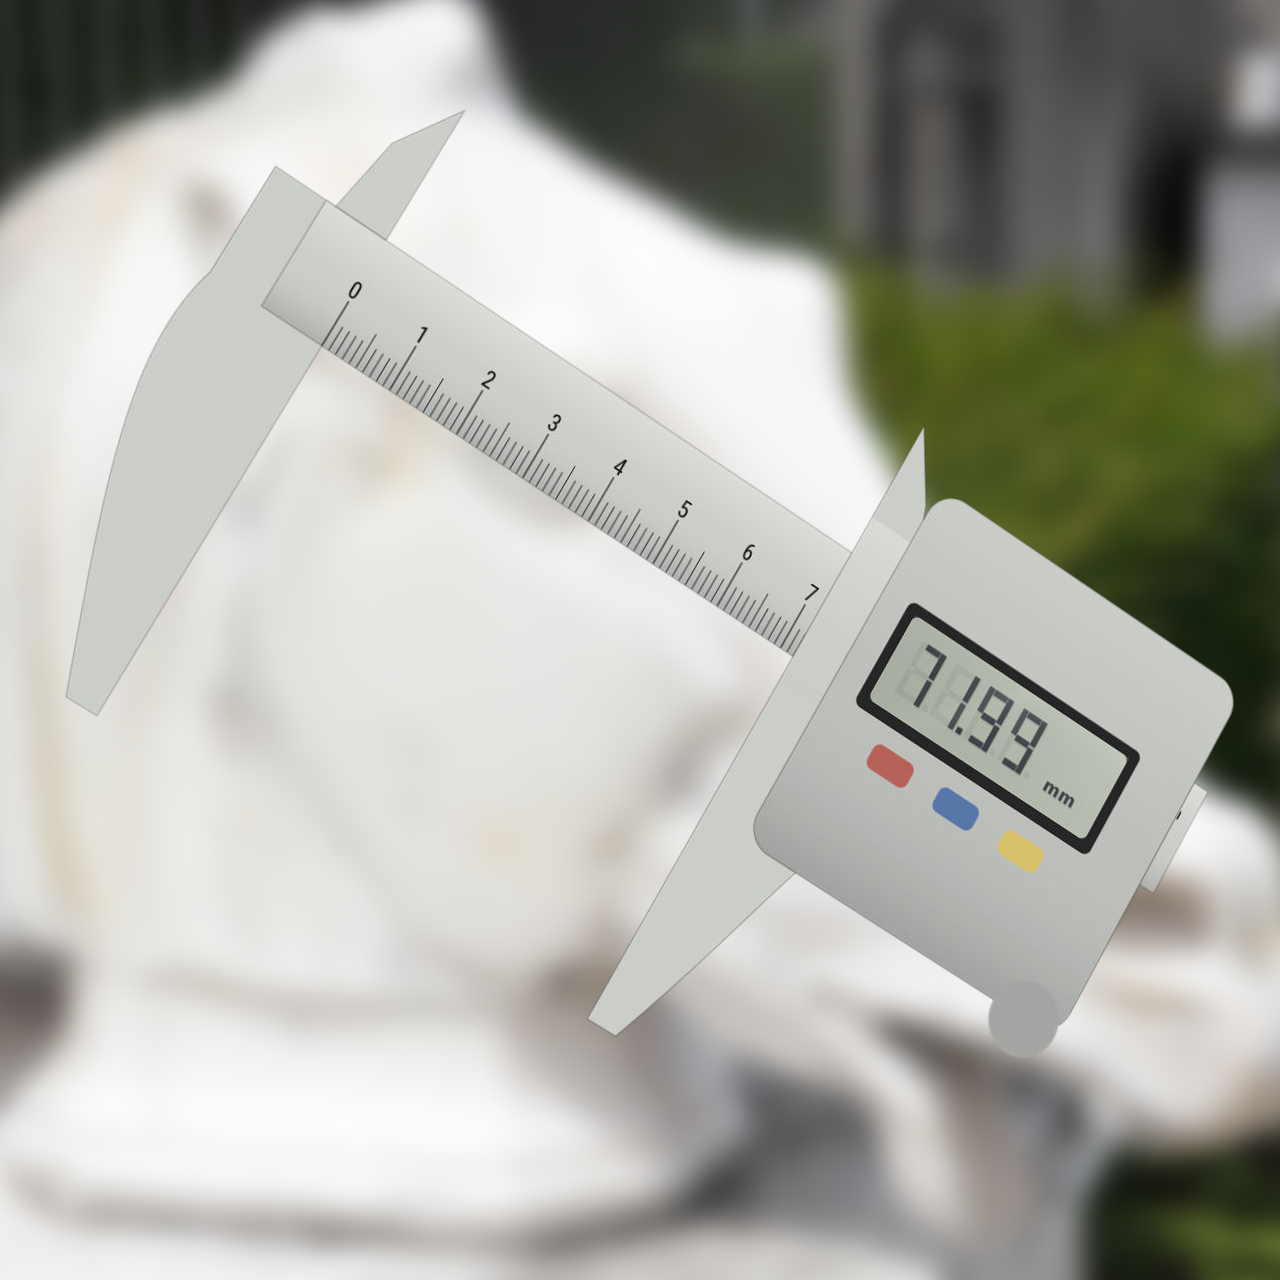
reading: **71.99** mm
